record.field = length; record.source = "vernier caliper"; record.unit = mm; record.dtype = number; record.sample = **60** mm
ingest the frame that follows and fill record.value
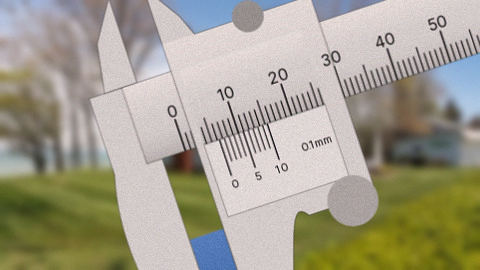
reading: **6.4** mm
